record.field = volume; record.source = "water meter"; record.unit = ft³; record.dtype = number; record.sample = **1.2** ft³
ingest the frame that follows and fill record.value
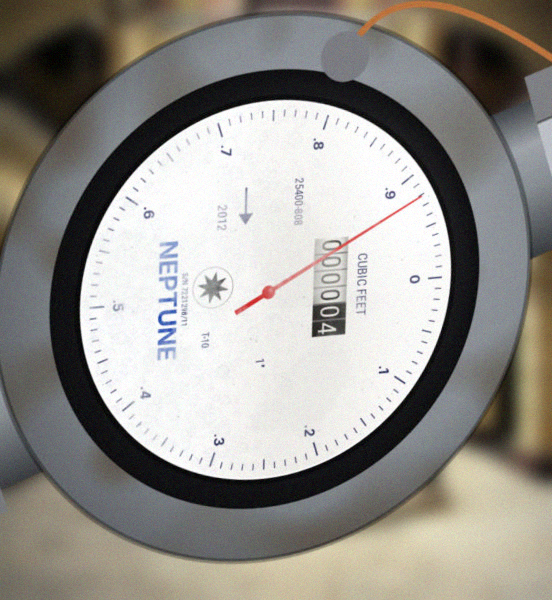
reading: **3.92** ft³
